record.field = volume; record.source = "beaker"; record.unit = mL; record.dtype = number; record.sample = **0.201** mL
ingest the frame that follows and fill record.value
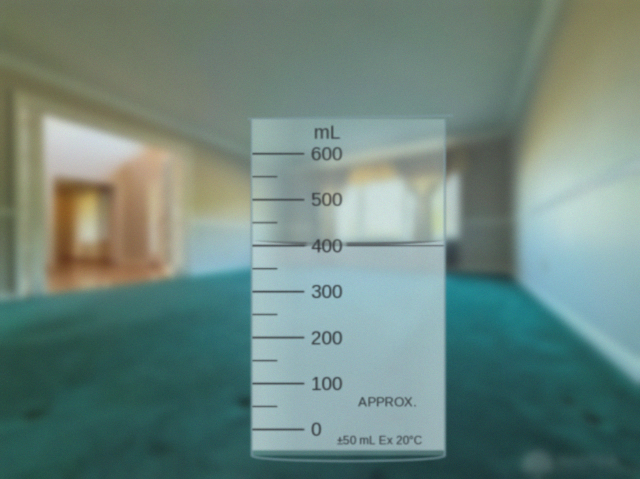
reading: **400** mL
